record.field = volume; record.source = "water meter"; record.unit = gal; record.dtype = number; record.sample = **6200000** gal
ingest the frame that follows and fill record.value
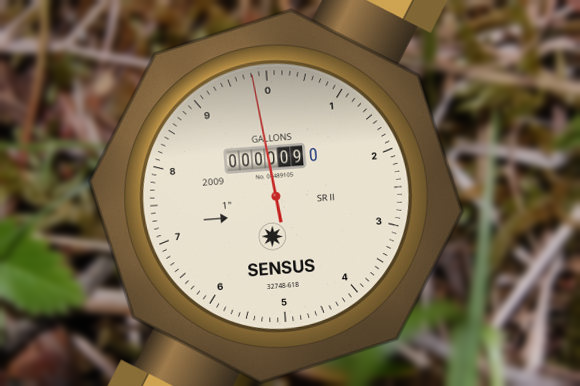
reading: **89.8** gal
